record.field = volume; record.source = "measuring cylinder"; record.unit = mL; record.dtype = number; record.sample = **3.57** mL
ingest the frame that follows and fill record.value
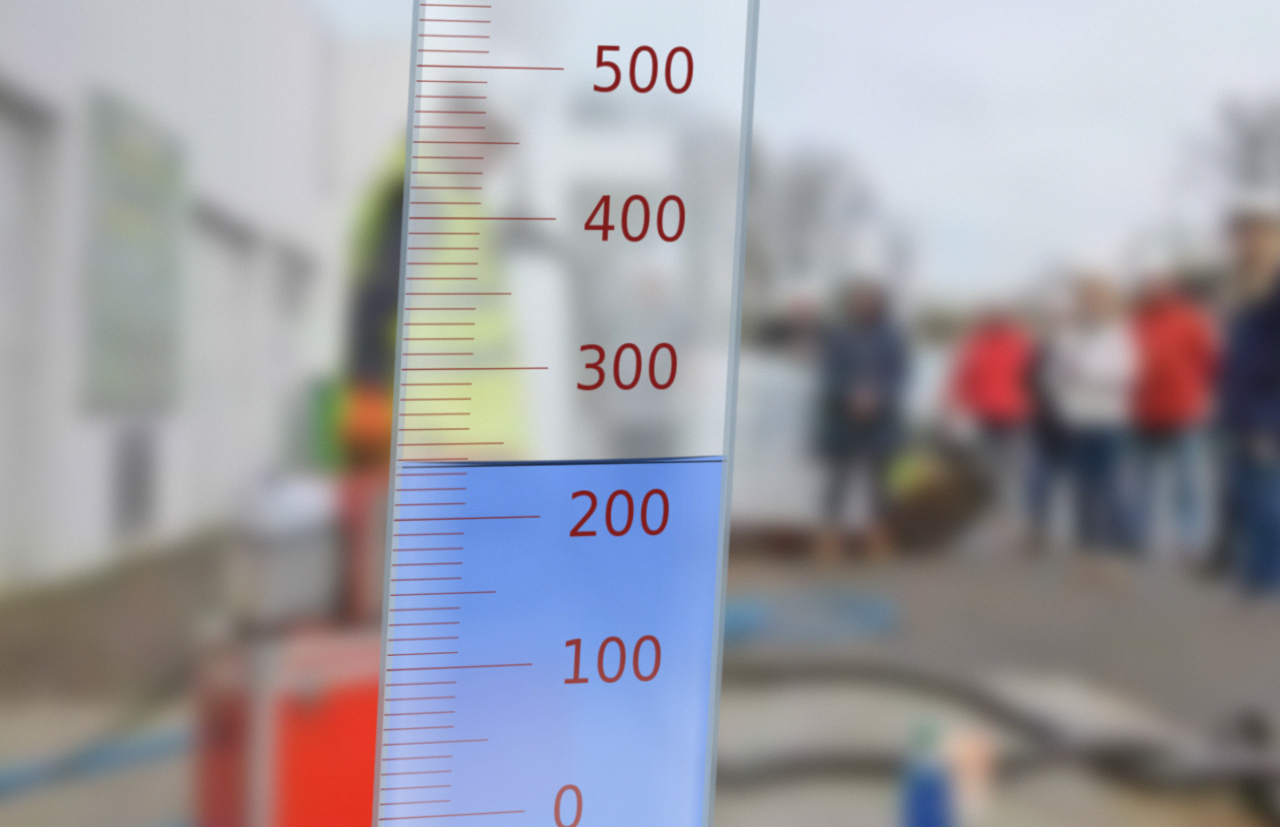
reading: **235** mL
